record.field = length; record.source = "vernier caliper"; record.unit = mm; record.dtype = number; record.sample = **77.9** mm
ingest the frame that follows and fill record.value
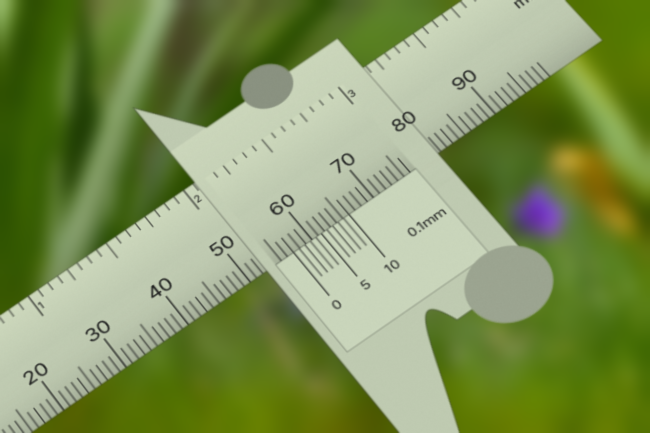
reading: **57.0** mm
